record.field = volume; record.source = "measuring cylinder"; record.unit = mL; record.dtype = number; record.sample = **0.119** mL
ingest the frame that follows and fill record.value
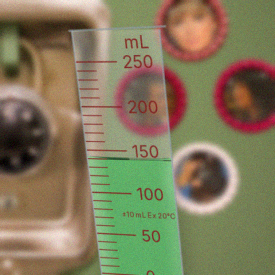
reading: **140** mL
